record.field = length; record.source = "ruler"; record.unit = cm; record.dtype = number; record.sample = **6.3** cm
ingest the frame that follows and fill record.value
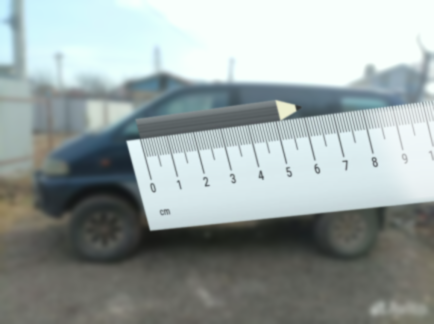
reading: **6** cm
